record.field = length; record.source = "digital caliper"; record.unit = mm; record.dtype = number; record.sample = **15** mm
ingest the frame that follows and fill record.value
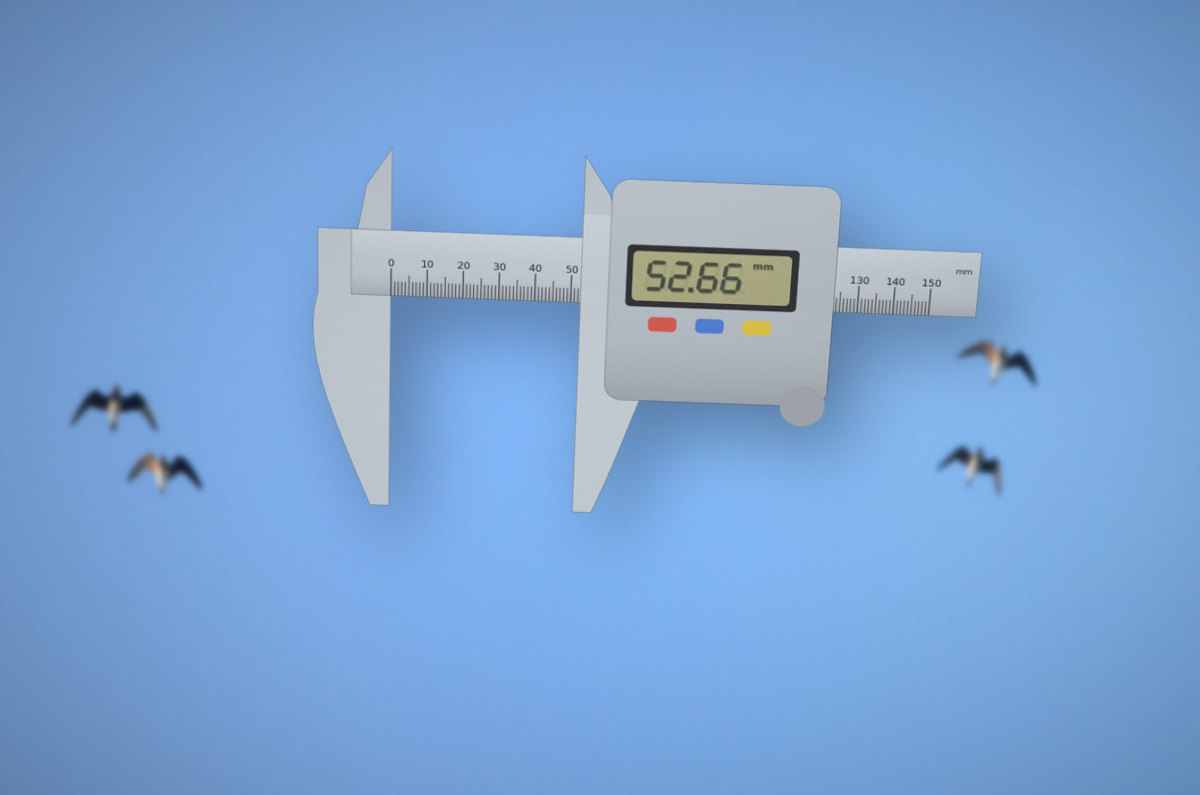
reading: **52.66** mm
